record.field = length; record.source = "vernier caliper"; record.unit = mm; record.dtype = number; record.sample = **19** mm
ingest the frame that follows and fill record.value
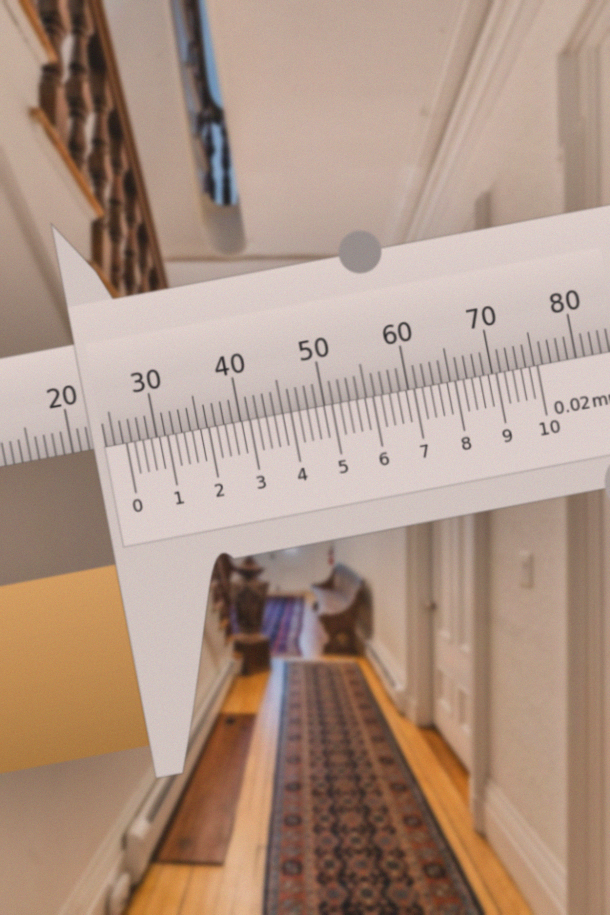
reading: **26.4** mm
